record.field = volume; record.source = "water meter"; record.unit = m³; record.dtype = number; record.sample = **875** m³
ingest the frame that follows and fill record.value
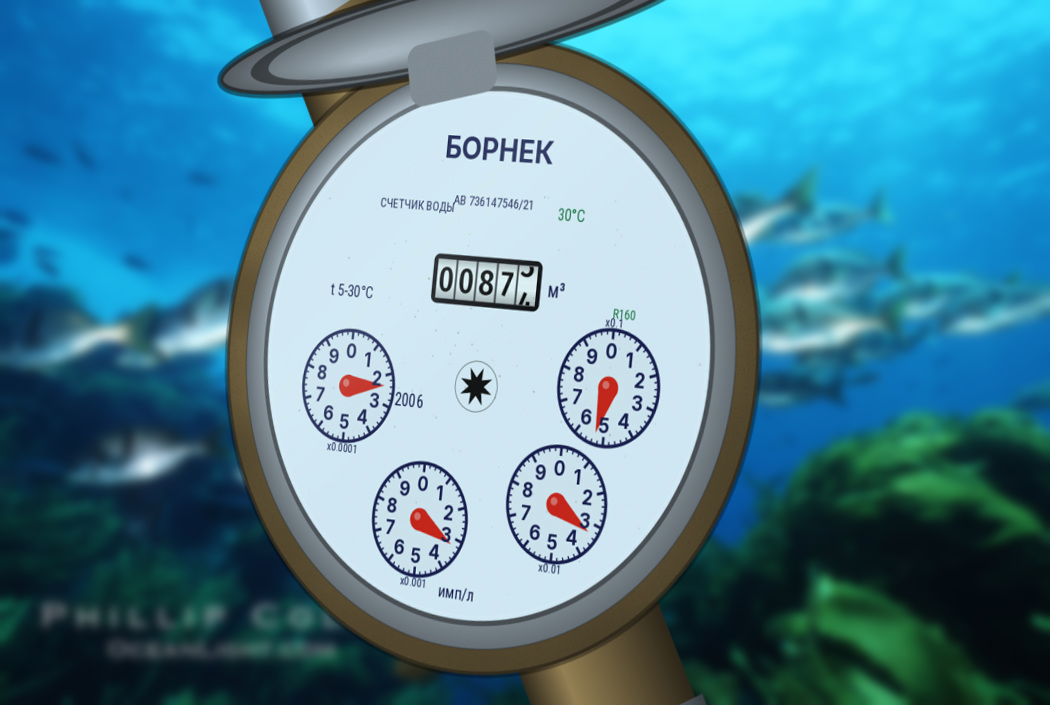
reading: **873.5332** m³
